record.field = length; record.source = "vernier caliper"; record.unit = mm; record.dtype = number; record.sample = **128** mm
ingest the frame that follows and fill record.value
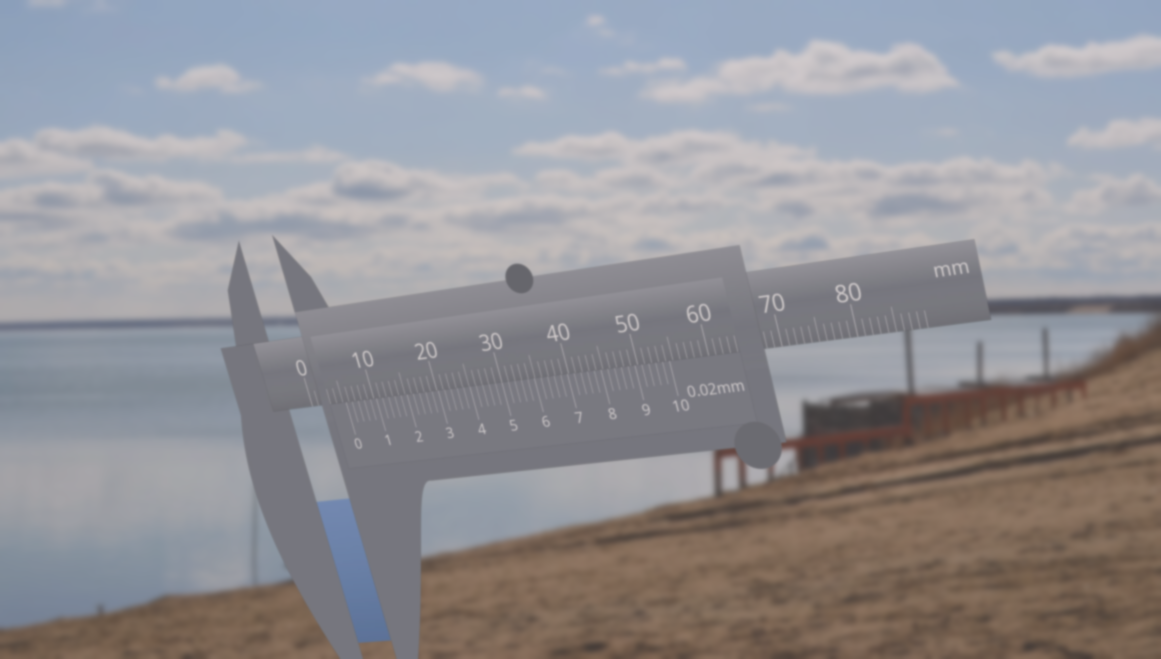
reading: **5.5** mm
